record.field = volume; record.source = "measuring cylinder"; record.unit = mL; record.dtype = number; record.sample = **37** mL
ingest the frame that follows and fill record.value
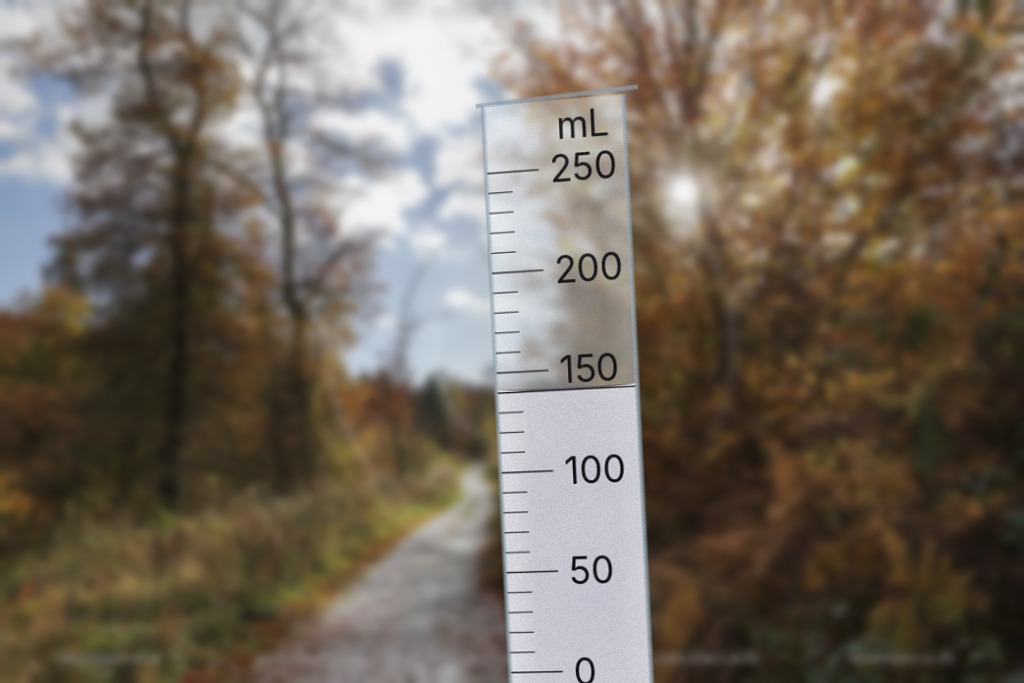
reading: **140** mL
